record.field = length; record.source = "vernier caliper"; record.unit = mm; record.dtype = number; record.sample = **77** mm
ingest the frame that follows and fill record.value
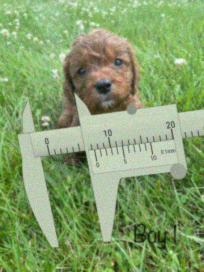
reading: **7.4** mm
